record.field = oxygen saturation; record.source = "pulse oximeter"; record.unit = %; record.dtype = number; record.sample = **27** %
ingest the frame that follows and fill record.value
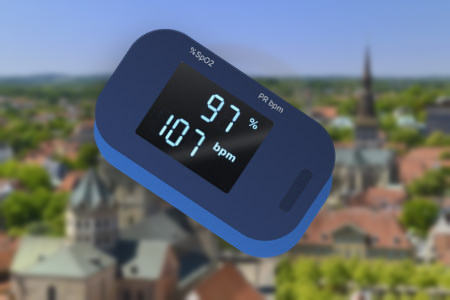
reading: **97** %
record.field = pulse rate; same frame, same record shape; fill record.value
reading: **107** bpm
